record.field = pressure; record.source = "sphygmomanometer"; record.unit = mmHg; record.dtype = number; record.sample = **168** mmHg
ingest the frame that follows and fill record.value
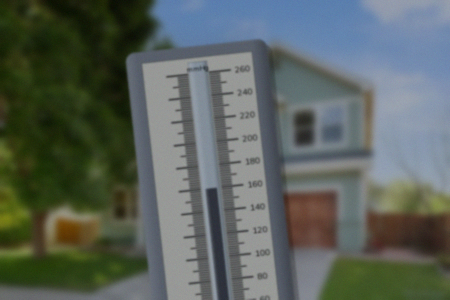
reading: **160** mmHg
